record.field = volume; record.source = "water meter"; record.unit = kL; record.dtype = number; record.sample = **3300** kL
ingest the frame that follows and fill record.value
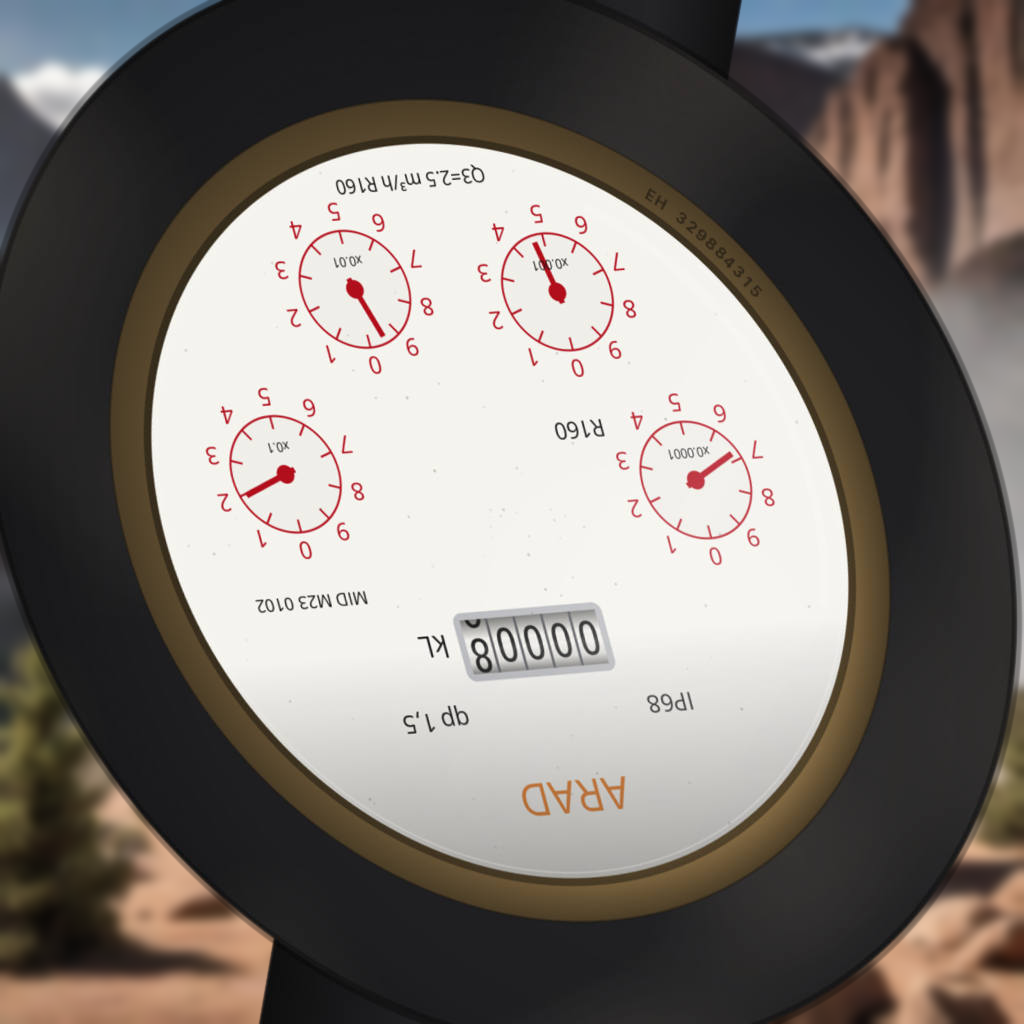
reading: **8.1946** kL
